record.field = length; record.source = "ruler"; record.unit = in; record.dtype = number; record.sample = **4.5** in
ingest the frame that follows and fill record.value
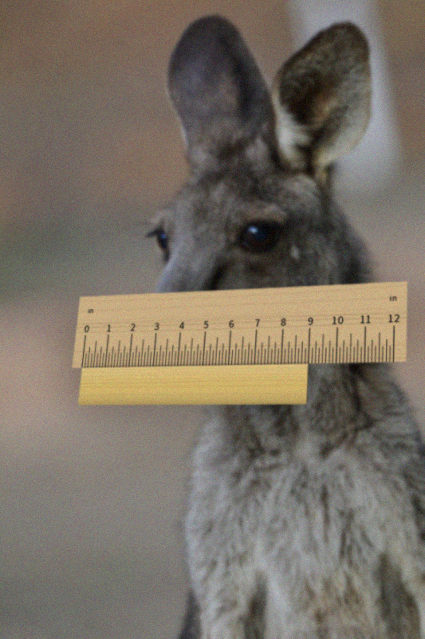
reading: **9** in
